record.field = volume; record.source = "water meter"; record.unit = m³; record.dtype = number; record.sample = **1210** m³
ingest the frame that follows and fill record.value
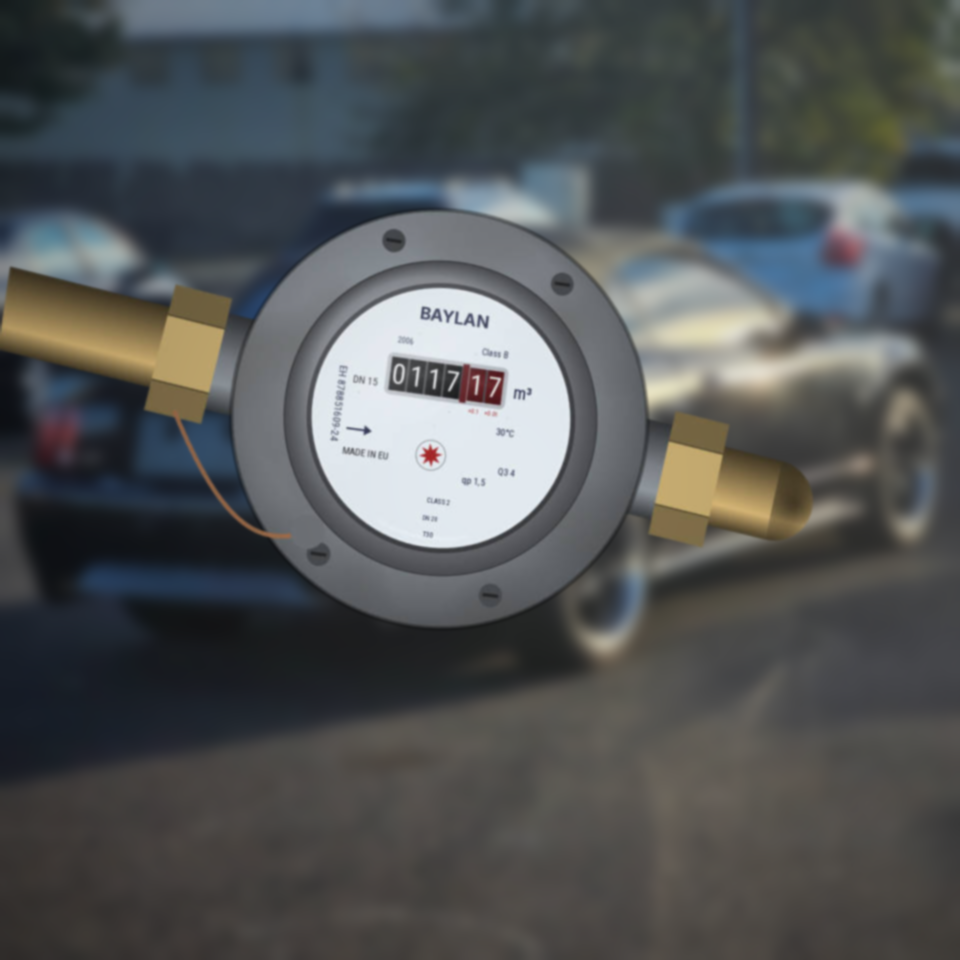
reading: **117.17** m³
